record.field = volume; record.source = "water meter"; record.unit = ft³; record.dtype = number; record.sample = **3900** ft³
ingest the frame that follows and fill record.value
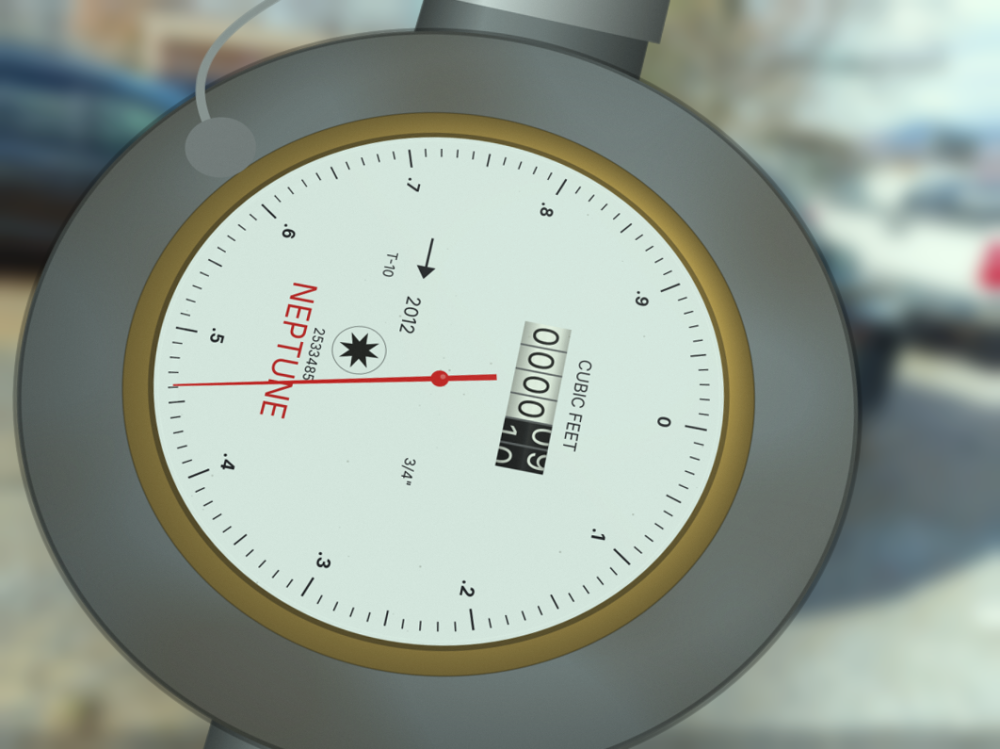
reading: **9.46** ft³
